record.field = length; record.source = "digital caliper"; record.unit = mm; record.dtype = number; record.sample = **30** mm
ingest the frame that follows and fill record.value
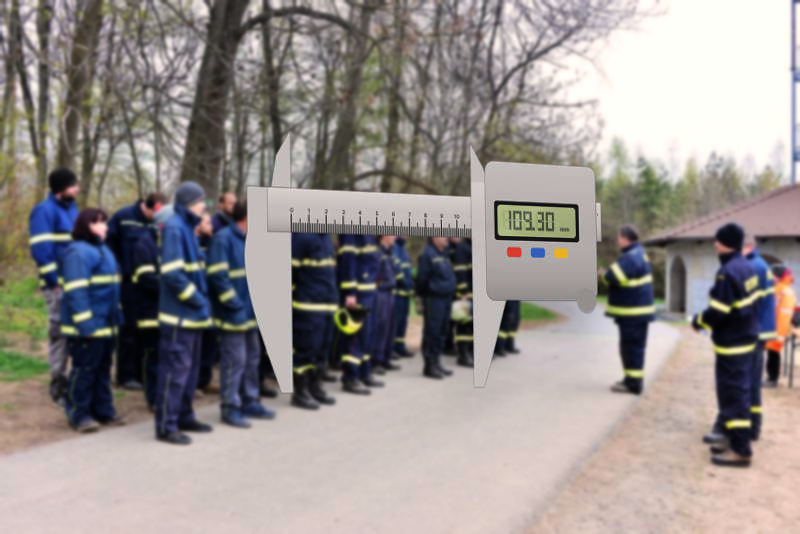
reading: **109.30** mm
